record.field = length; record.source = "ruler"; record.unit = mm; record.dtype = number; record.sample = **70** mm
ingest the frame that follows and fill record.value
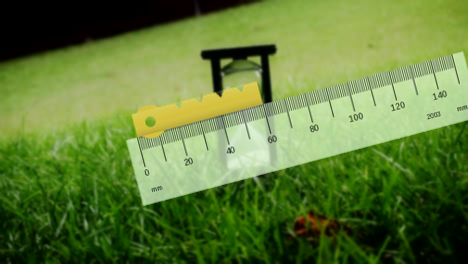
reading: **60** mm
